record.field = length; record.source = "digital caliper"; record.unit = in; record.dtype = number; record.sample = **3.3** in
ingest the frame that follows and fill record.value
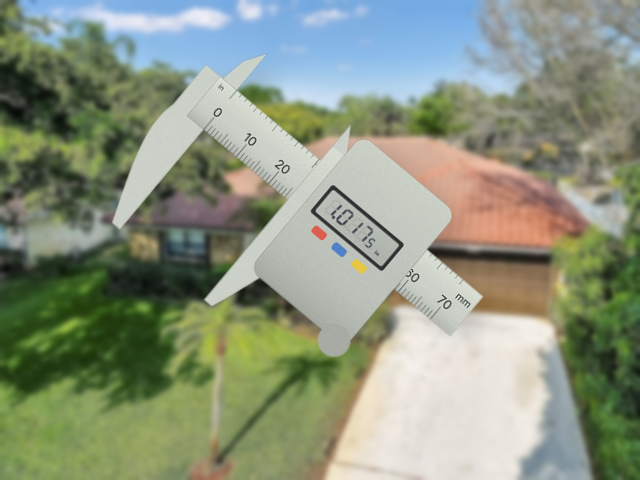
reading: **1.0175** in
